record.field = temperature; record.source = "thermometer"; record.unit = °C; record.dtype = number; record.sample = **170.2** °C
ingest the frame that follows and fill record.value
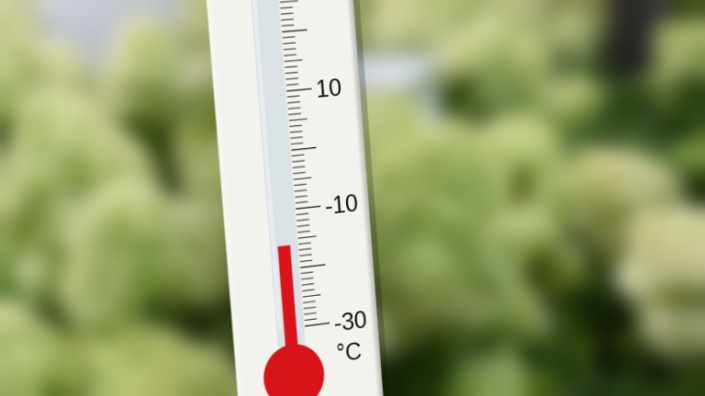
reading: **-16** °C
